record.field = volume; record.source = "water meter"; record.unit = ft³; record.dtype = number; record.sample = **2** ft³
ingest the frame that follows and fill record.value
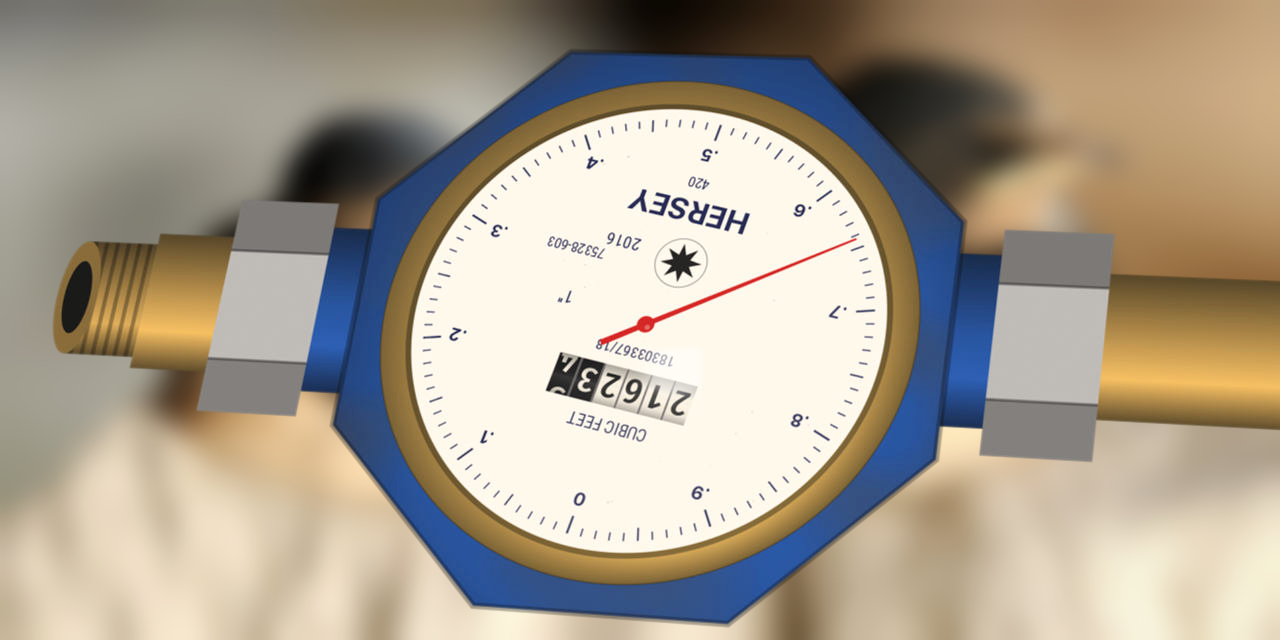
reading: **216233.64** ft³
